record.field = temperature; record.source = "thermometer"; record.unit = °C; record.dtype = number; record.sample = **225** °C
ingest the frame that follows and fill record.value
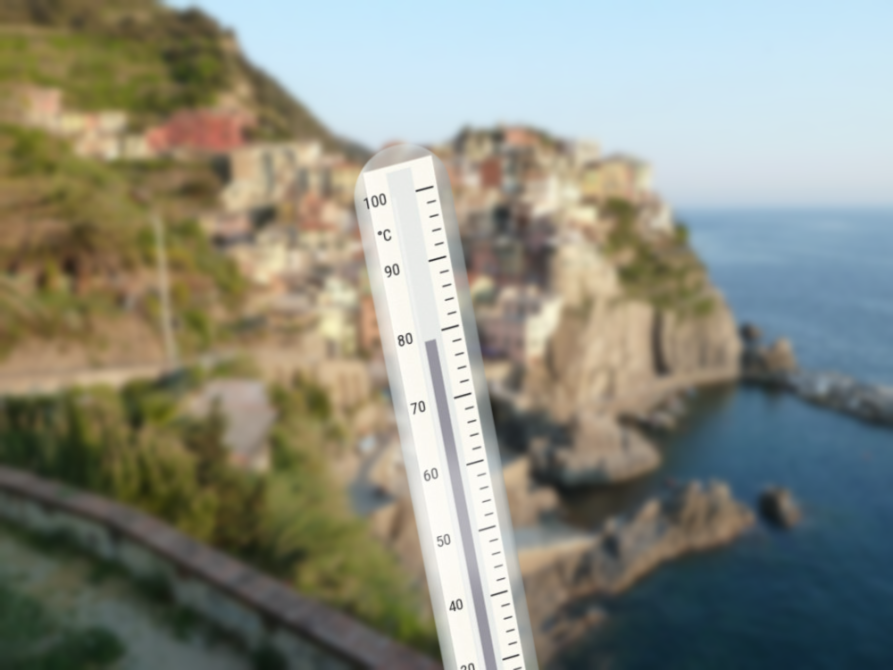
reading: **79** °C
